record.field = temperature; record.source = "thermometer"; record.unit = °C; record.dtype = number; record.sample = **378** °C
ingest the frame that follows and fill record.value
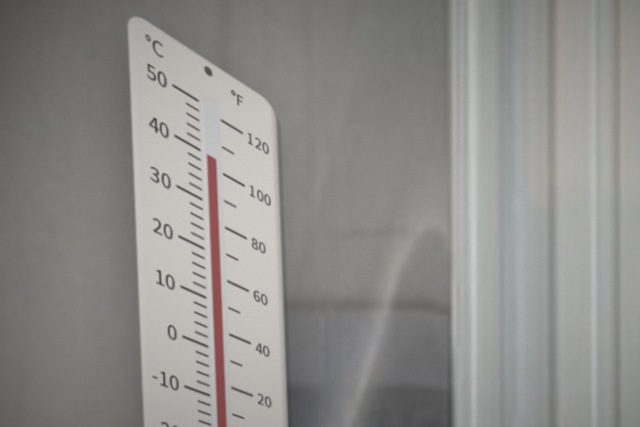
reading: **40** °C
